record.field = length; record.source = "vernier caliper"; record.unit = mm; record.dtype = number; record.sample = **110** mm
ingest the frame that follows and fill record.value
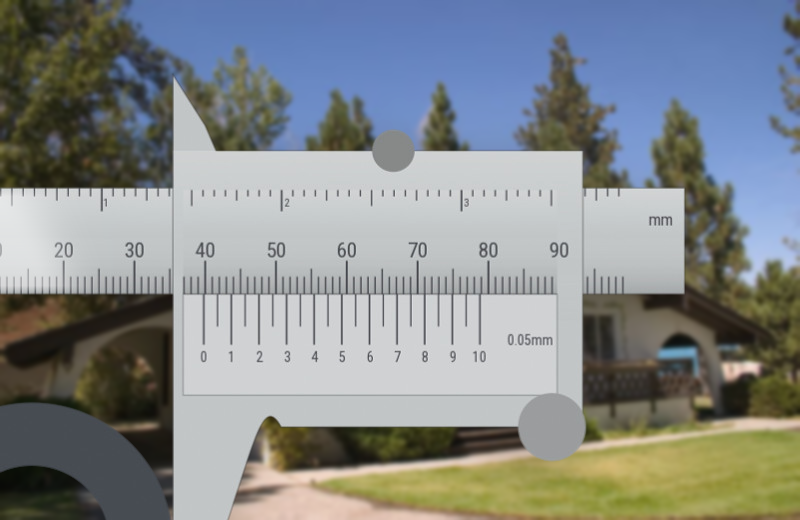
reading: **39.8** mm
